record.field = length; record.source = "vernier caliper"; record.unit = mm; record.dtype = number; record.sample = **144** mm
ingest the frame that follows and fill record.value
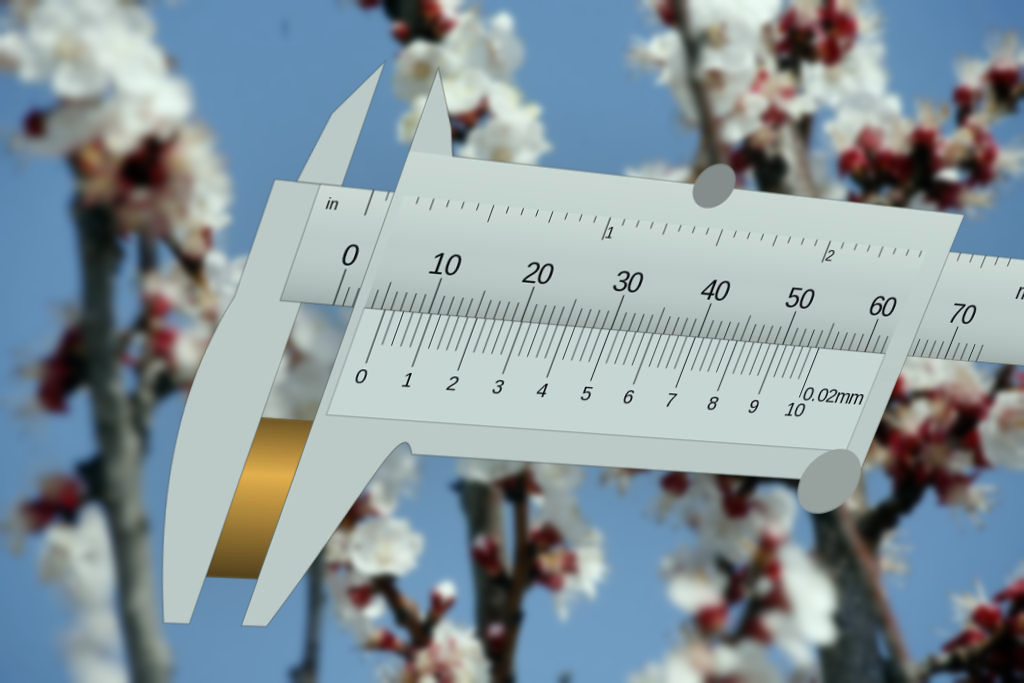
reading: **5.4** mm
